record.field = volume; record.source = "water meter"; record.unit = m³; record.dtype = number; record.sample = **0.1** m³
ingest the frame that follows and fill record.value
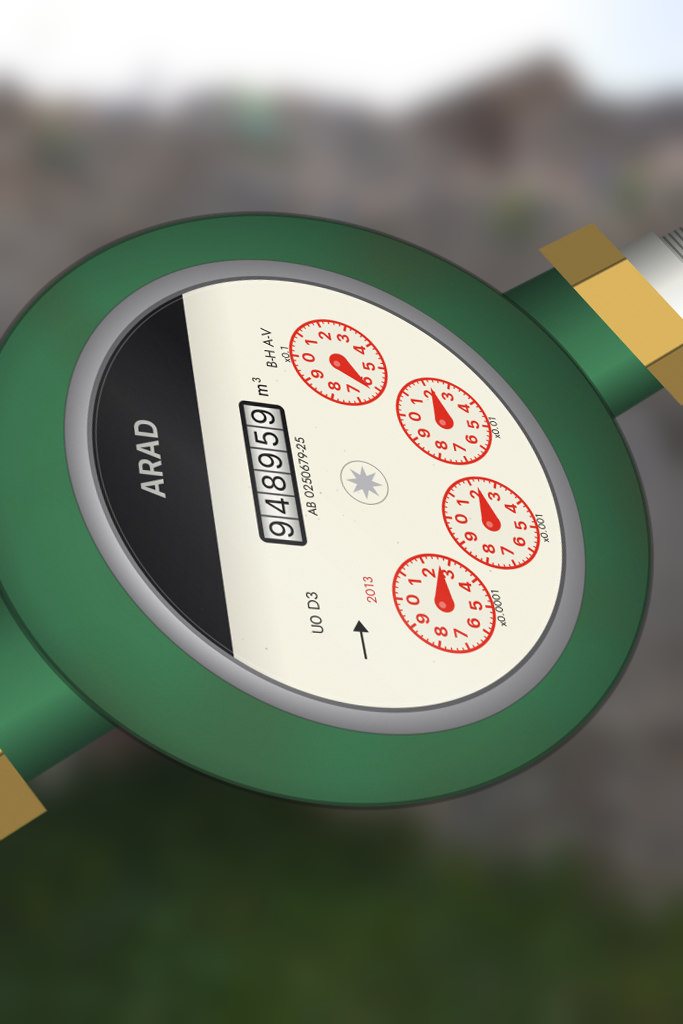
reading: **948959.6222** m³
